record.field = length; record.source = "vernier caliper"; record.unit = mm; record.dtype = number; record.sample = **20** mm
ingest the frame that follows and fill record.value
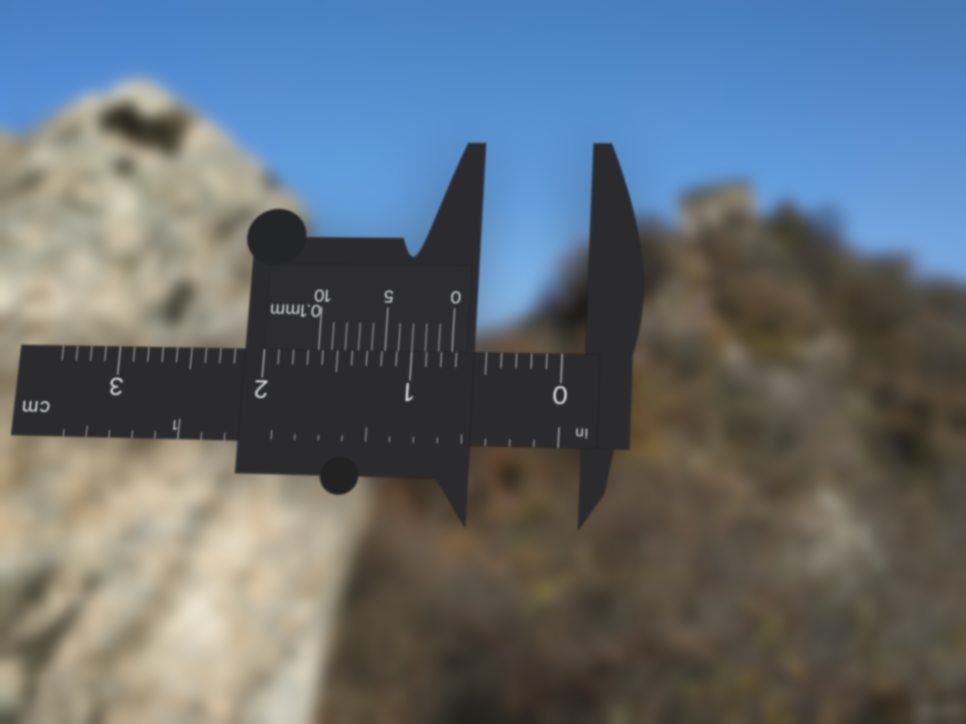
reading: **7.3** mm
